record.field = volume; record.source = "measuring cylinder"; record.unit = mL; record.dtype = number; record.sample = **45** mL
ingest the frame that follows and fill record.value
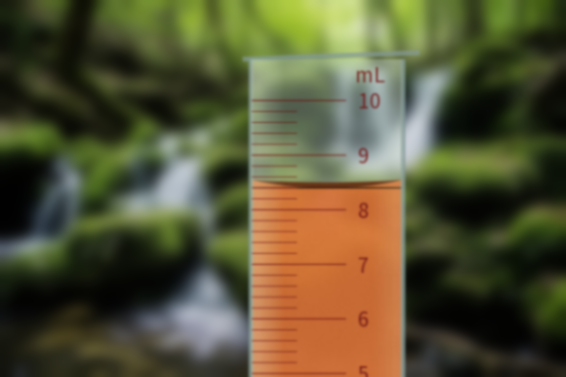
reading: **8.4** mL
